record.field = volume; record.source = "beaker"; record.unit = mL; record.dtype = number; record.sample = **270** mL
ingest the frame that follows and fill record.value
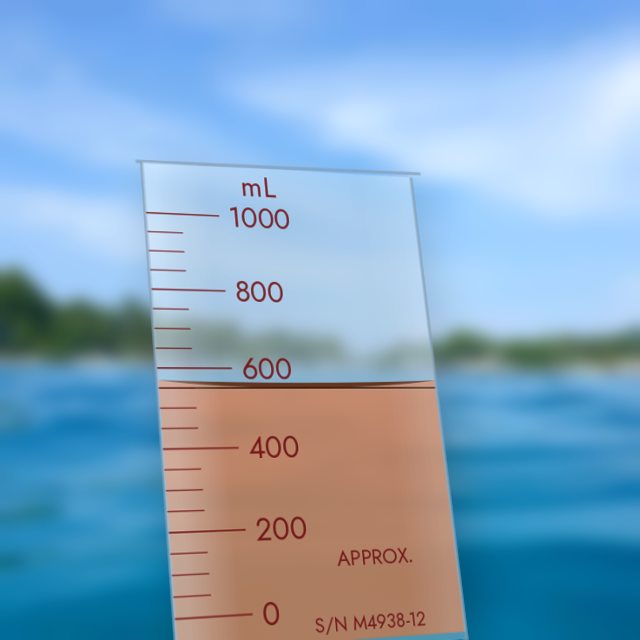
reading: **550** mL
